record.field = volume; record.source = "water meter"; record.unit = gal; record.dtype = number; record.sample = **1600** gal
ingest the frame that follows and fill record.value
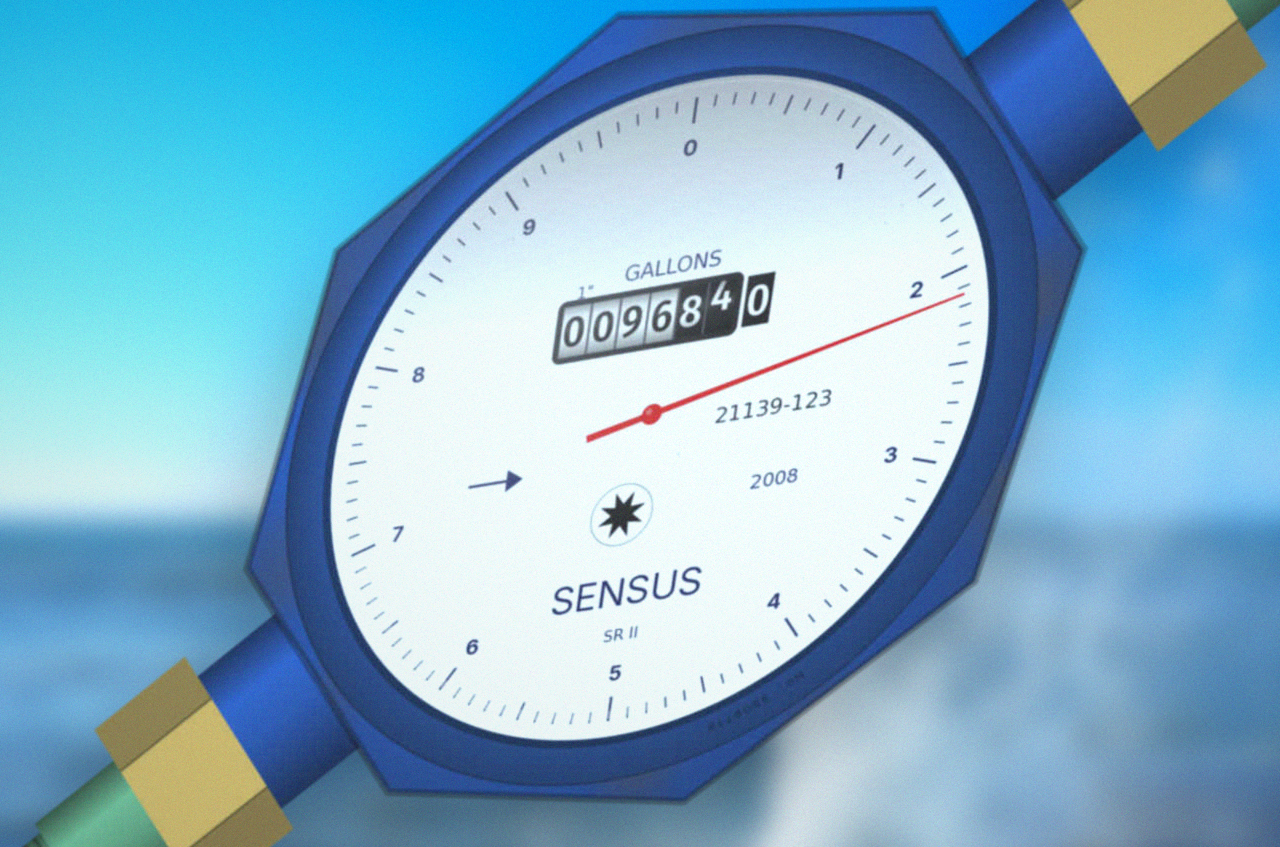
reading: **96842.1** gal
